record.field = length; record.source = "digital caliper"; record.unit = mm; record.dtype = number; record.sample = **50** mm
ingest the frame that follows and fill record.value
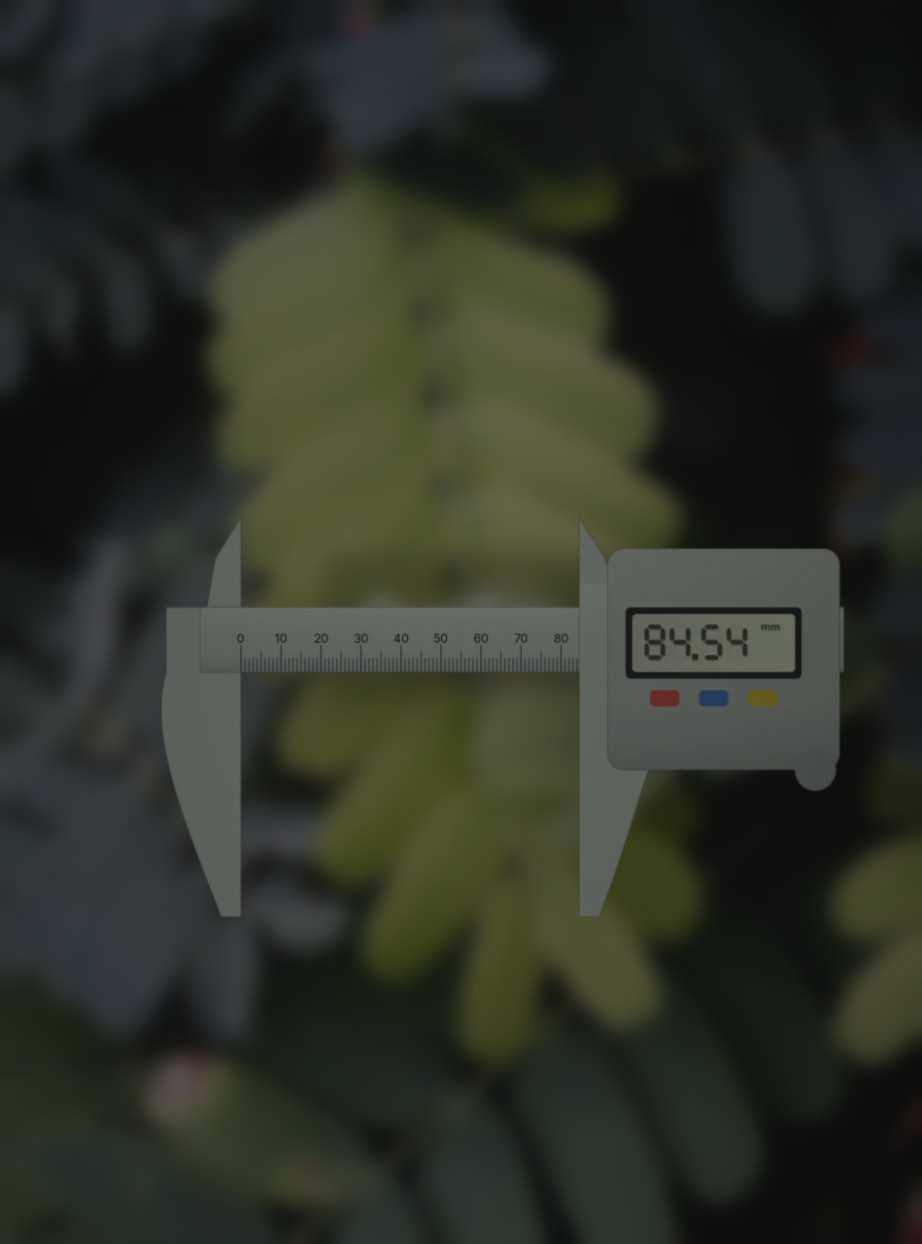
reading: **84.54** mm
